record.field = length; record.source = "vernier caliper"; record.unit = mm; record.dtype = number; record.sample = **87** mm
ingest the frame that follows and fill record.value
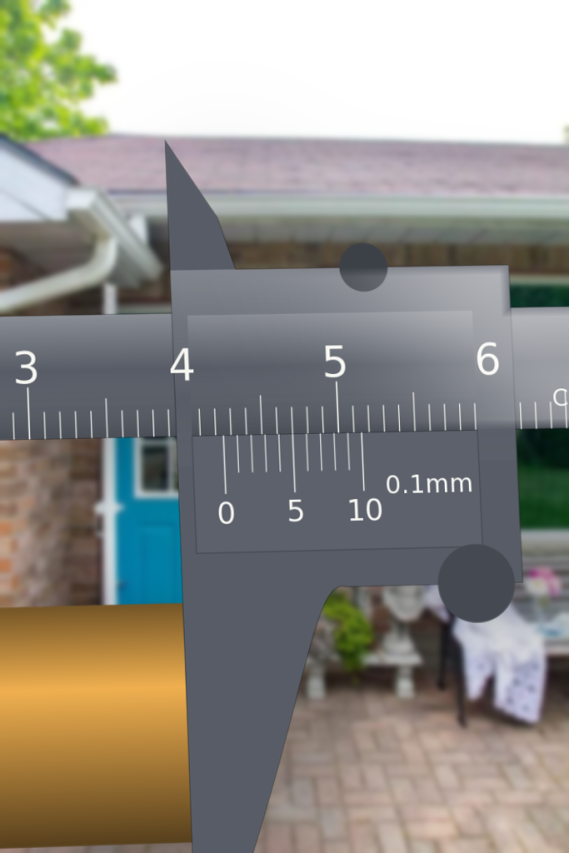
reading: **42.5** mm
